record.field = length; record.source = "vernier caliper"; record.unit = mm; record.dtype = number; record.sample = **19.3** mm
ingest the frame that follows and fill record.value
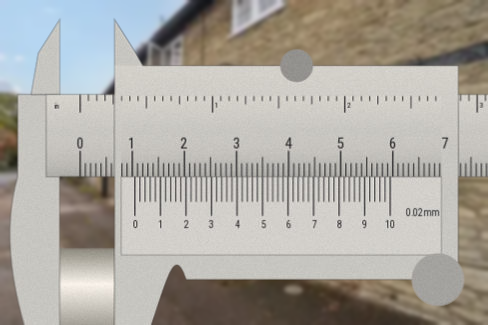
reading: **10.5** mm
